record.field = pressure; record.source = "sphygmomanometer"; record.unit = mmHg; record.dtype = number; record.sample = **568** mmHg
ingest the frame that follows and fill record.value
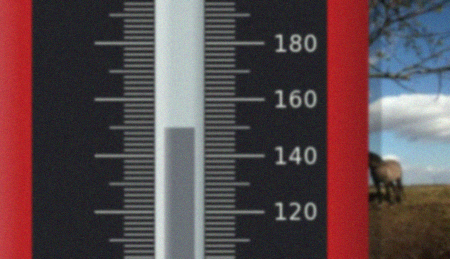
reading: **150** mmHg
